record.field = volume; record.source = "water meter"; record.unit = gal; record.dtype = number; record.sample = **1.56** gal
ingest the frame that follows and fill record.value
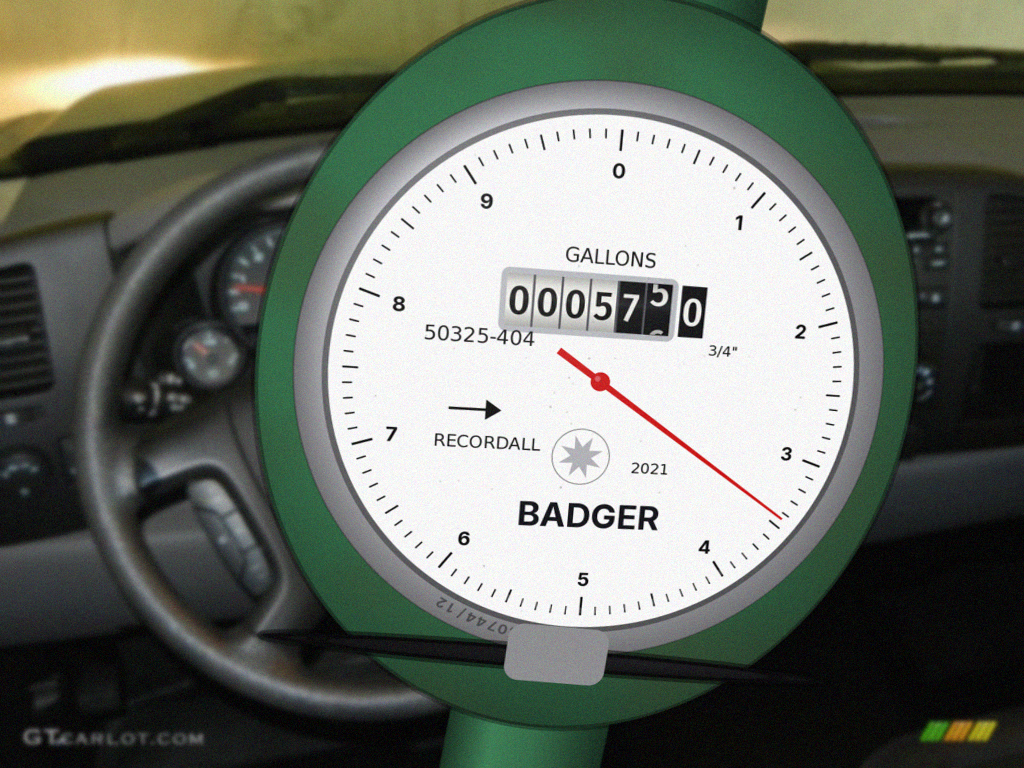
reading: **5753.4** gal
